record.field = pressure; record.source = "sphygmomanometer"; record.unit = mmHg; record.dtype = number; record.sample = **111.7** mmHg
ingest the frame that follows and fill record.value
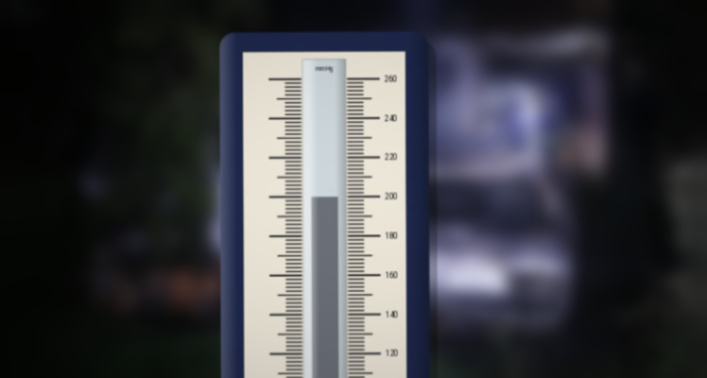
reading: **200** mmHg
